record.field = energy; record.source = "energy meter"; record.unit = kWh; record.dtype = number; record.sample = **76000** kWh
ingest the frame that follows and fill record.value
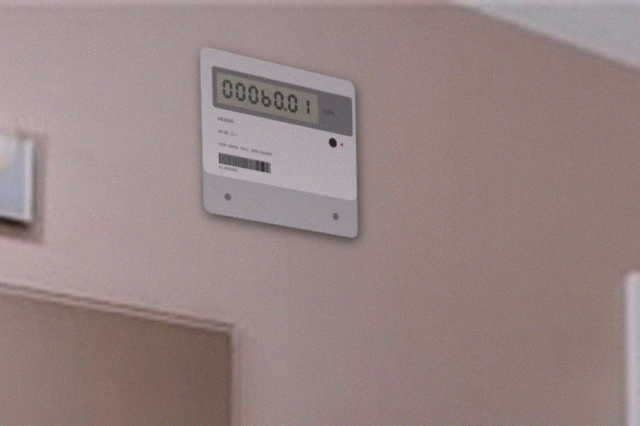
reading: **60.01** kWh
